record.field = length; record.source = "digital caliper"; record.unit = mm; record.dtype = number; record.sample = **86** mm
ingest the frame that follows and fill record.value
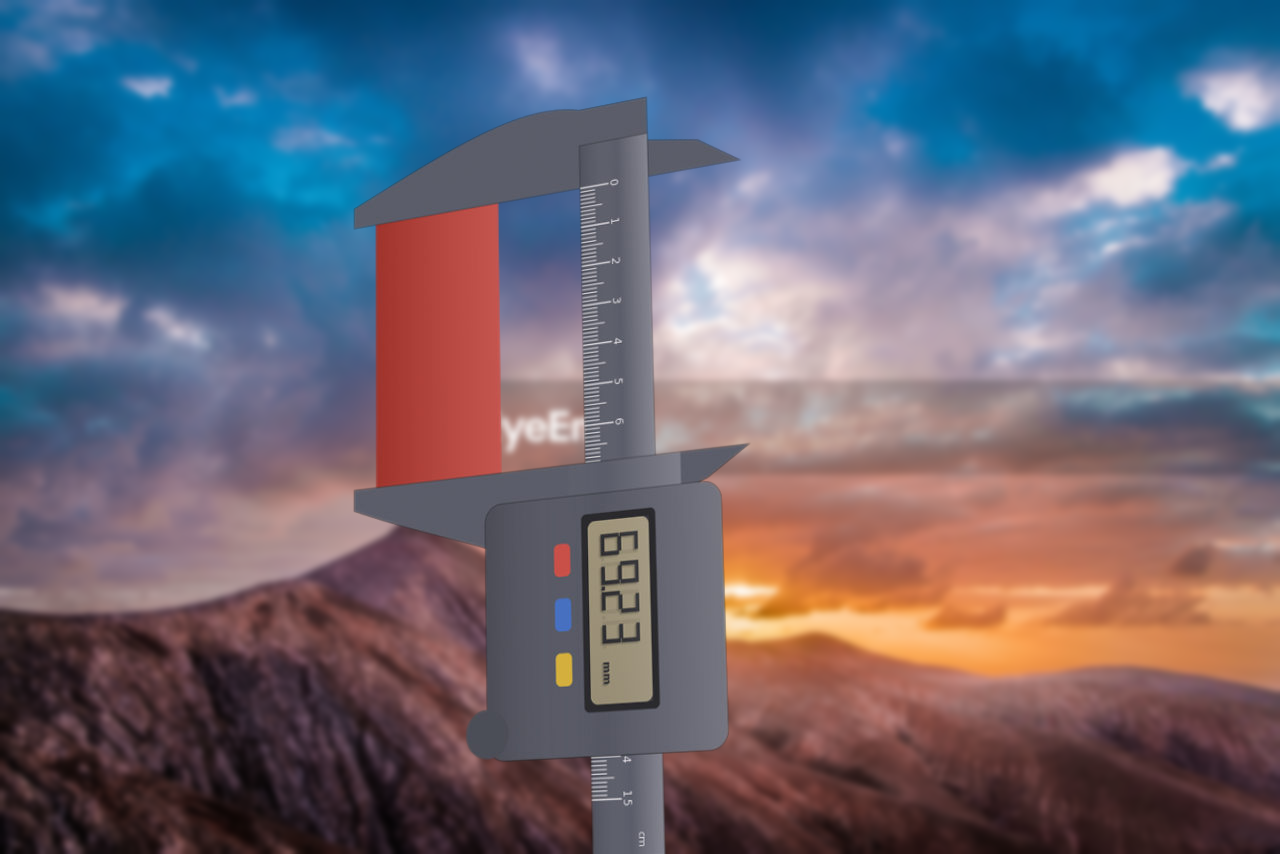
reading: **69.23** mm
